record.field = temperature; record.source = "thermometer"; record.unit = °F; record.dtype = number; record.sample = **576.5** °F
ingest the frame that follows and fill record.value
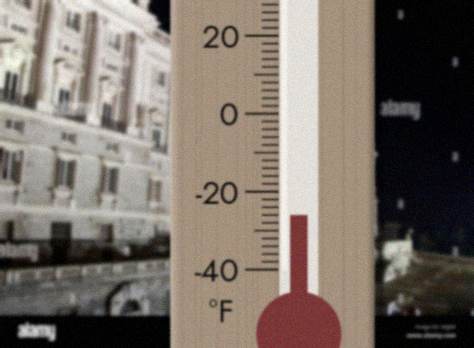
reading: **-26** °F
